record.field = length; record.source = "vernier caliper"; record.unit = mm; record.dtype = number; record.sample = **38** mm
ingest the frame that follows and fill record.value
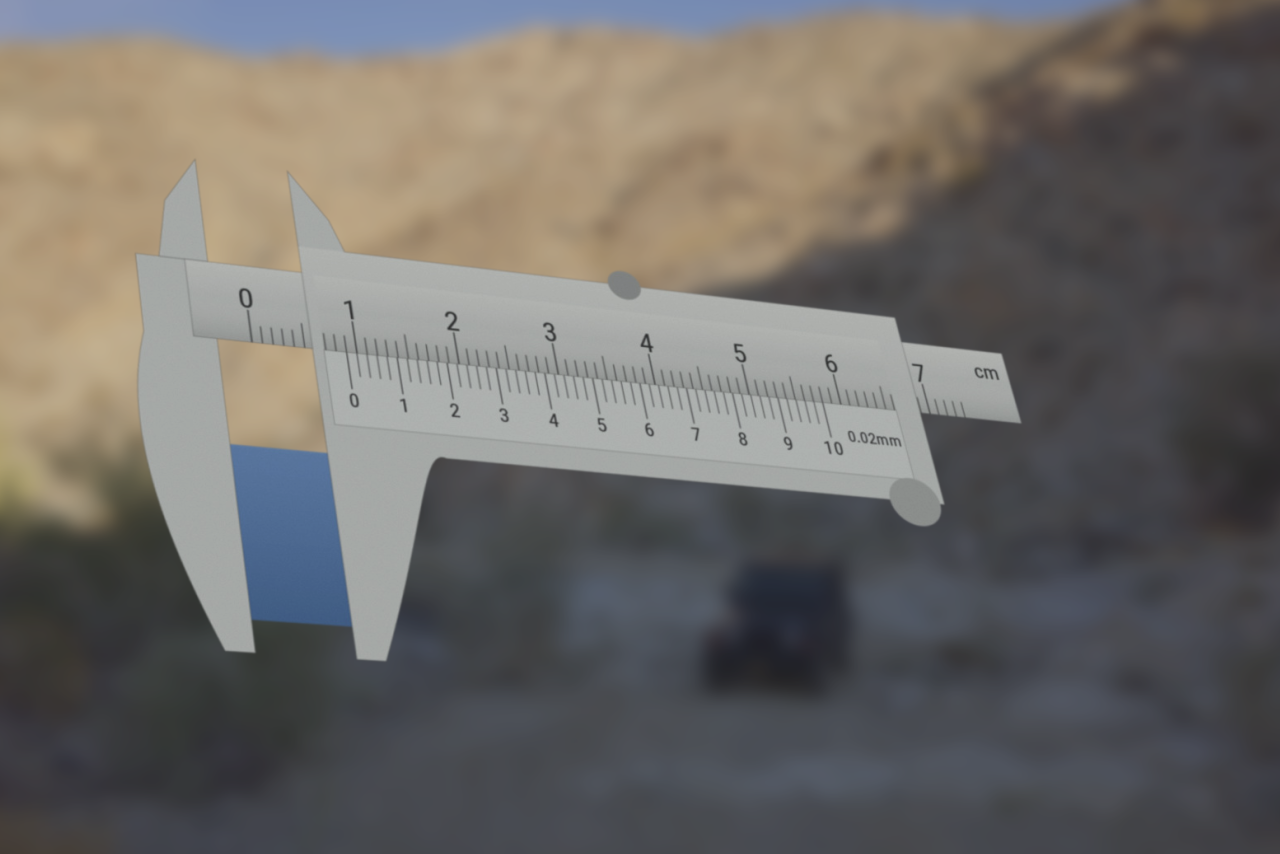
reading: **9.0** mm
